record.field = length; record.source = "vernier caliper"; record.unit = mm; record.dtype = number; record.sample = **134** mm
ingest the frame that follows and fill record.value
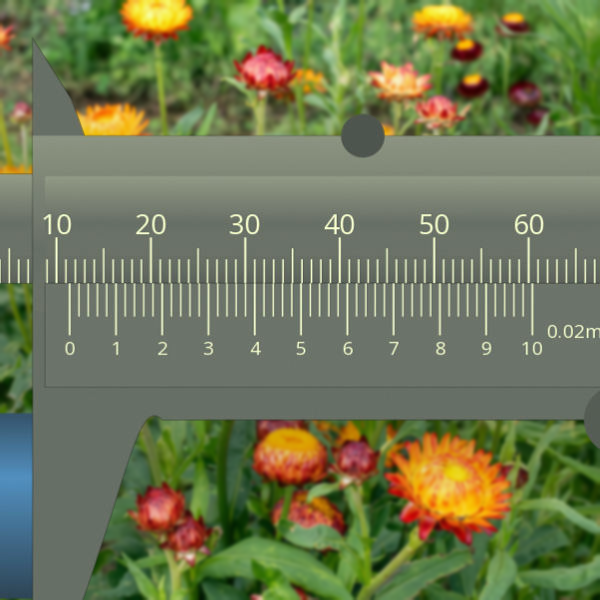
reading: **11.4** mm
